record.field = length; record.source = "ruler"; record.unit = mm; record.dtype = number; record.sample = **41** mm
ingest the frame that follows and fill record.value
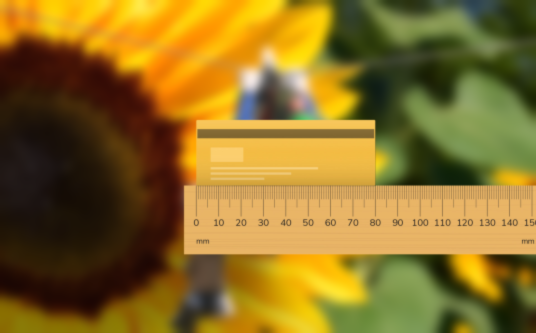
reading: **80** mm
